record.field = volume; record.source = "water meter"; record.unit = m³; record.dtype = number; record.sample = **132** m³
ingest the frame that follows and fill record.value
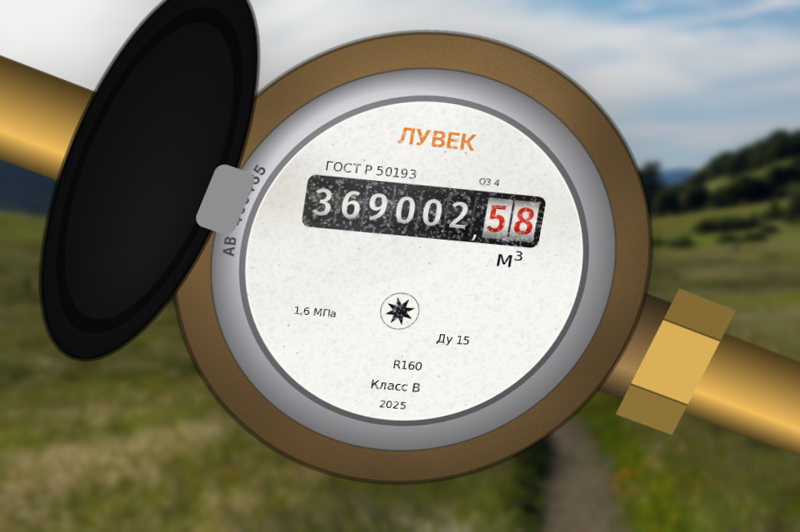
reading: **369002.58** m³
